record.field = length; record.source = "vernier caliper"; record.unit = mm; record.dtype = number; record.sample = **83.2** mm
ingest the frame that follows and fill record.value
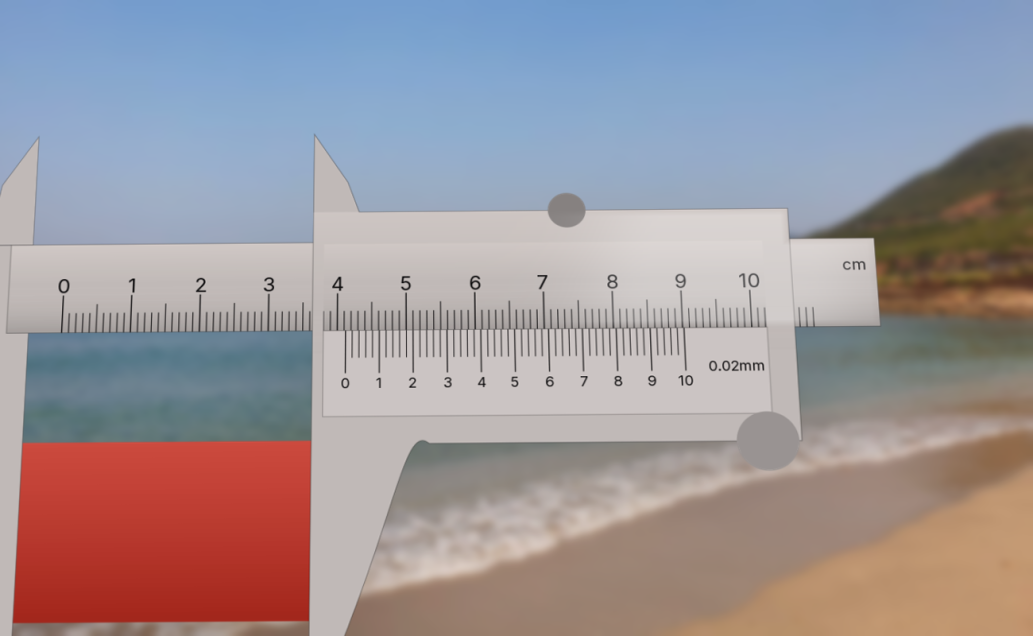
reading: **41.2** mm
